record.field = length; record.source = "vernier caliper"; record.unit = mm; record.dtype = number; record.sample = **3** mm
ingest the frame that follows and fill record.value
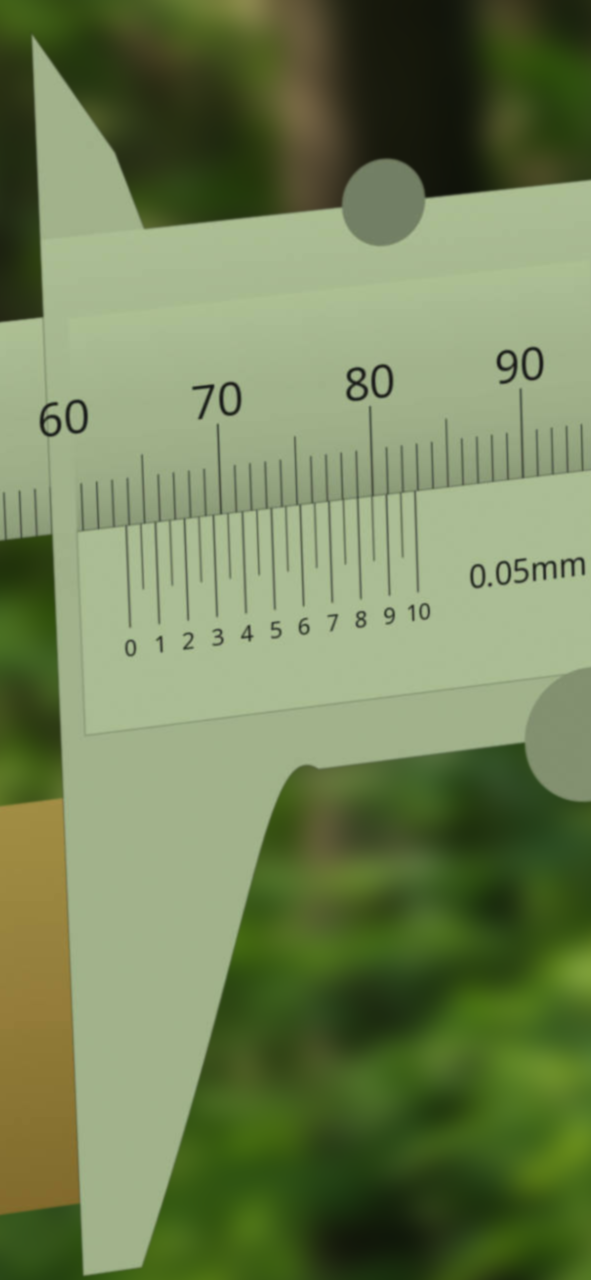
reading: **63.8** mm
